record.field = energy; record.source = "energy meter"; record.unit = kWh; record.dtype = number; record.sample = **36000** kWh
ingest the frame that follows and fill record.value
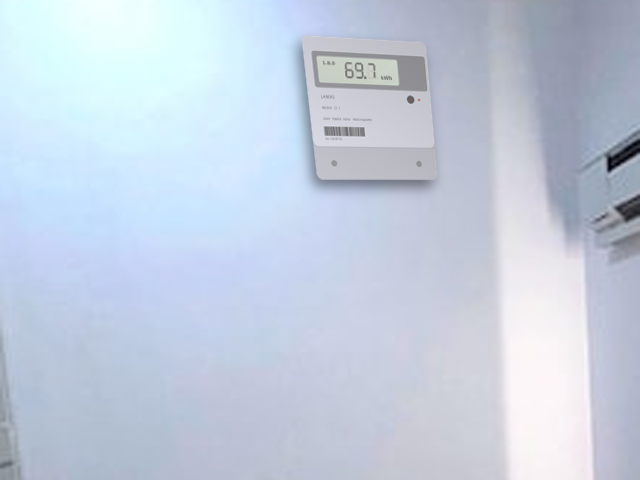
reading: **69.7** kWh
